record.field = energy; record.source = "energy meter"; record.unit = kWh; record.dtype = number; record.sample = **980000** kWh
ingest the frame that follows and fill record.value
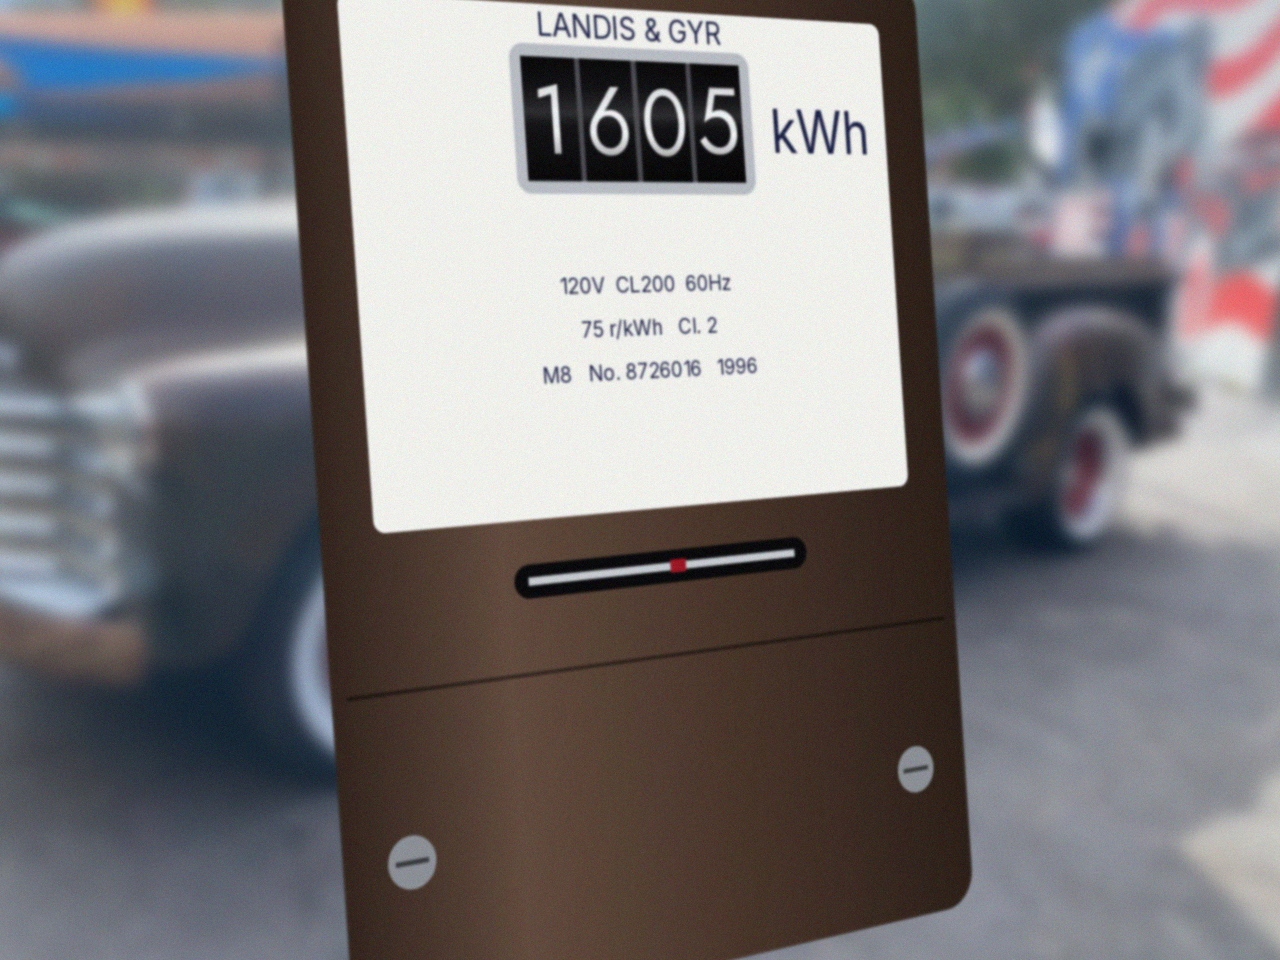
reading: **1605** kWh
